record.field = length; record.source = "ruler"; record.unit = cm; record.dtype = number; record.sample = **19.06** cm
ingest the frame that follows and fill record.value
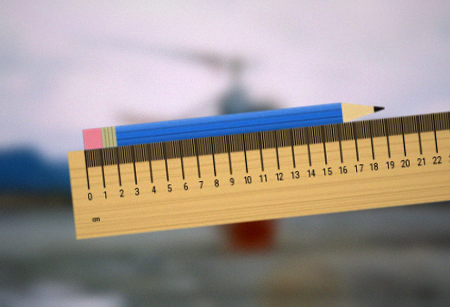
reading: **19** cm
